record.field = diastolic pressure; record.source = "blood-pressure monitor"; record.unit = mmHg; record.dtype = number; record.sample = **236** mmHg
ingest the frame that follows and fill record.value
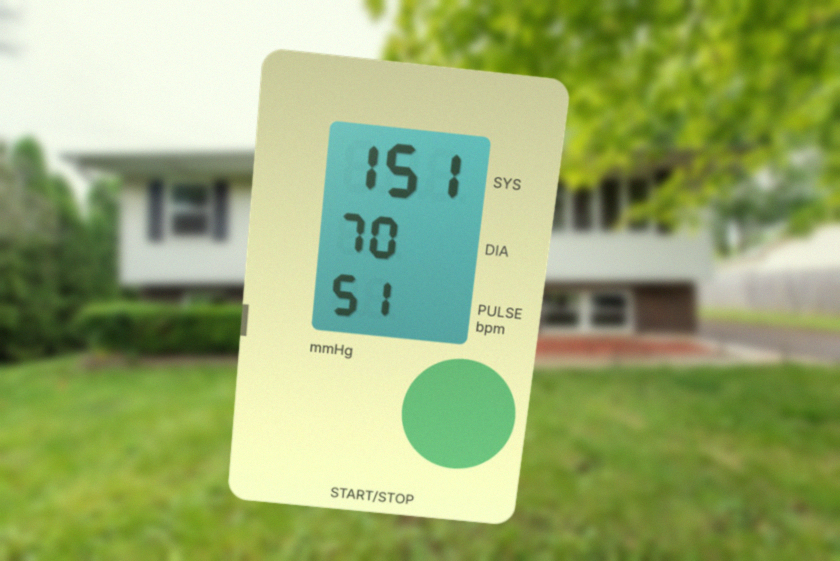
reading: **70** mmHg
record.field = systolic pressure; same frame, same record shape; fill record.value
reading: **151** mmHg
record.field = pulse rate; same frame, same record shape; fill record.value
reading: **51** bpm
